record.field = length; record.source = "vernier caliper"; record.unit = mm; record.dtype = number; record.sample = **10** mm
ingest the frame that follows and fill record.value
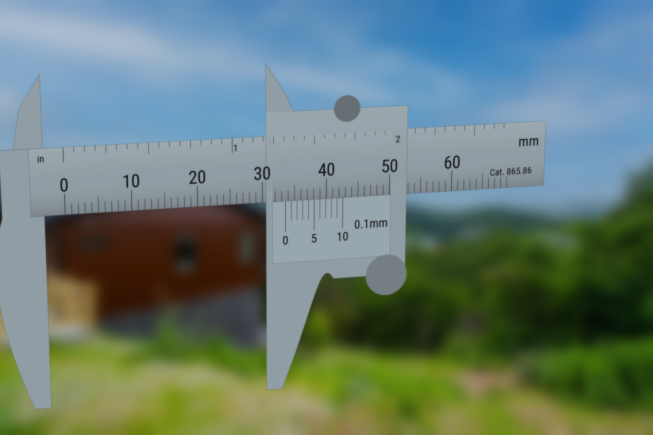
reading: **33.6** mm
